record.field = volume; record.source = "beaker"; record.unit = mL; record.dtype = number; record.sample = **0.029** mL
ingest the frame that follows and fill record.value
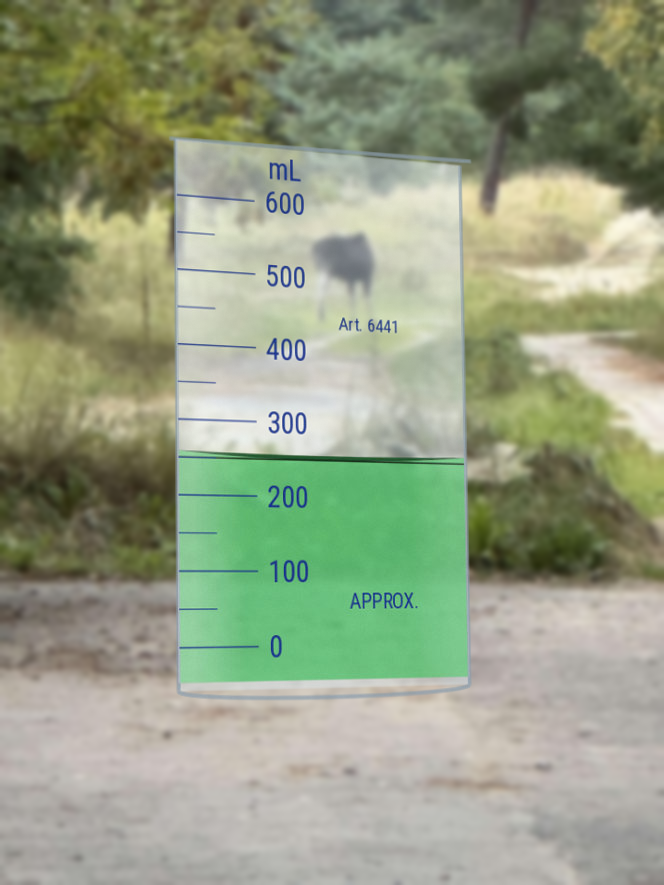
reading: **250** mL
